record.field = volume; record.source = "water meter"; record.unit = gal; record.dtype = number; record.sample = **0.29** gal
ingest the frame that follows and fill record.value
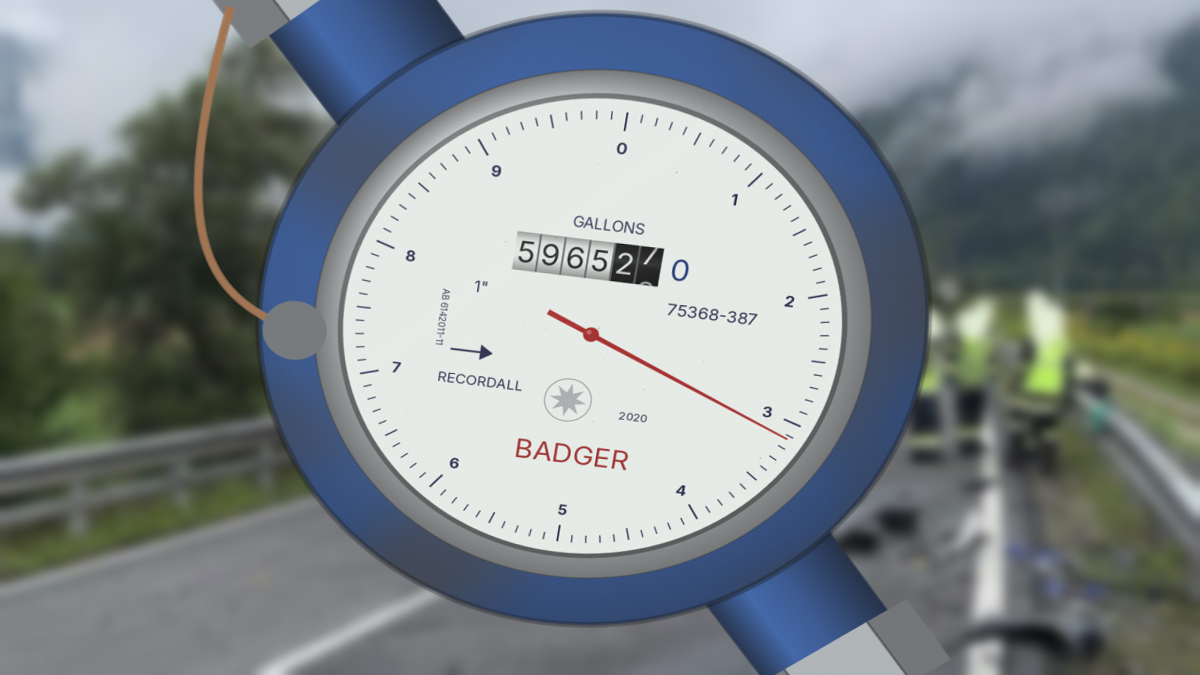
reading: **5965273.1** gal
